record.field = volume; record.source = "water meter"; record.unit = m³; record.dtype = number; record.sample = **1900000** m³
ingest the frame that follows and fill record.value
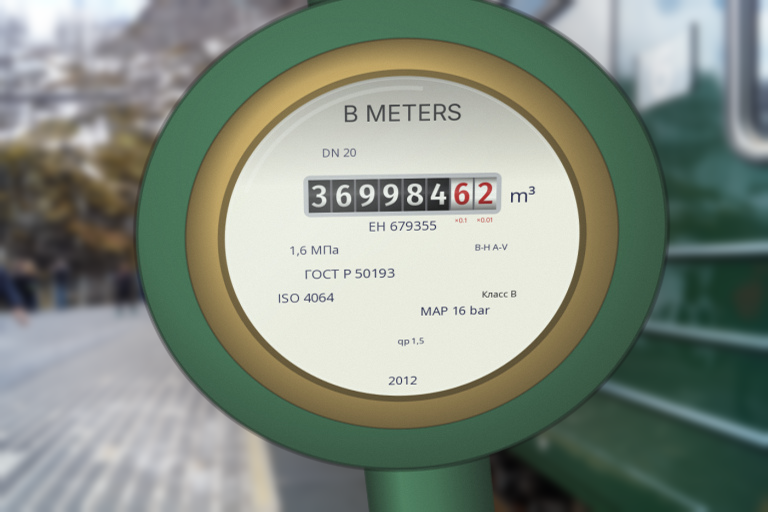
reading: **369984.62** m³
